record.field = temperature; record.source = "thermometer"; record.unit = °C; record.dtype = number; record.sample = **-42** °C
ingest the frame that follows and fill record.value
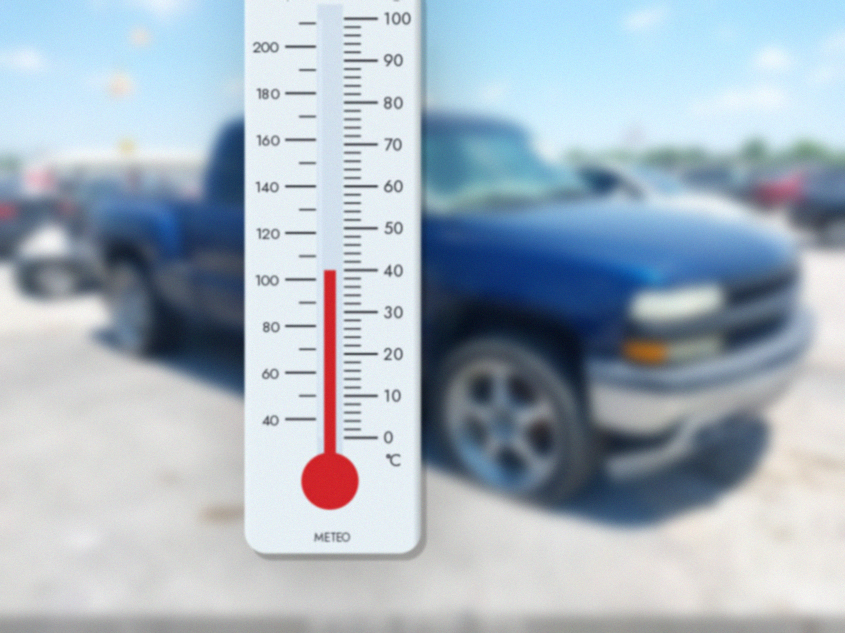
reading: **40** °C
